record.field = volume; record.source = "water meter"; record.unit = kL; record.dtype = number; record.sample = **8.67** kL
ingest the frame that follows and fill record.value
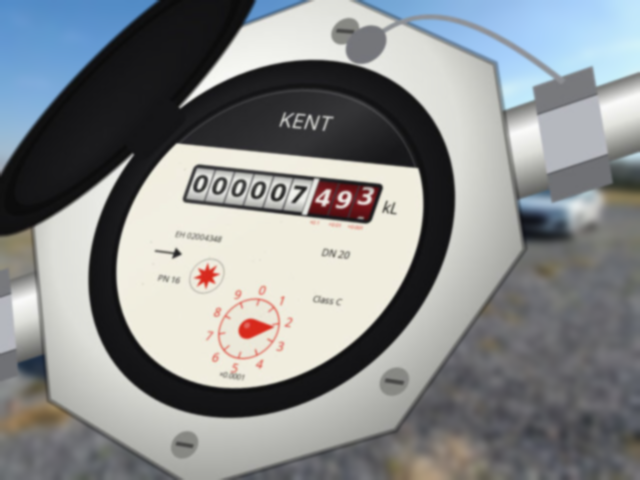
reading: **7.4932** kL
